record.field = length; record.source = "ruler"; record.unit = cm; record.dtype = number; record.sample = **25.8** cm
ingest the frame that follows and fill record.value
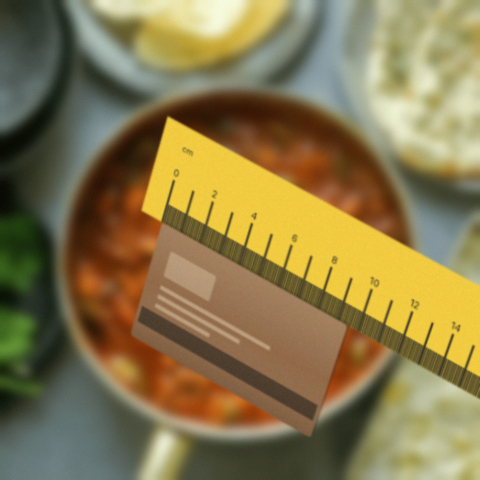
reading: **9.5** cm
